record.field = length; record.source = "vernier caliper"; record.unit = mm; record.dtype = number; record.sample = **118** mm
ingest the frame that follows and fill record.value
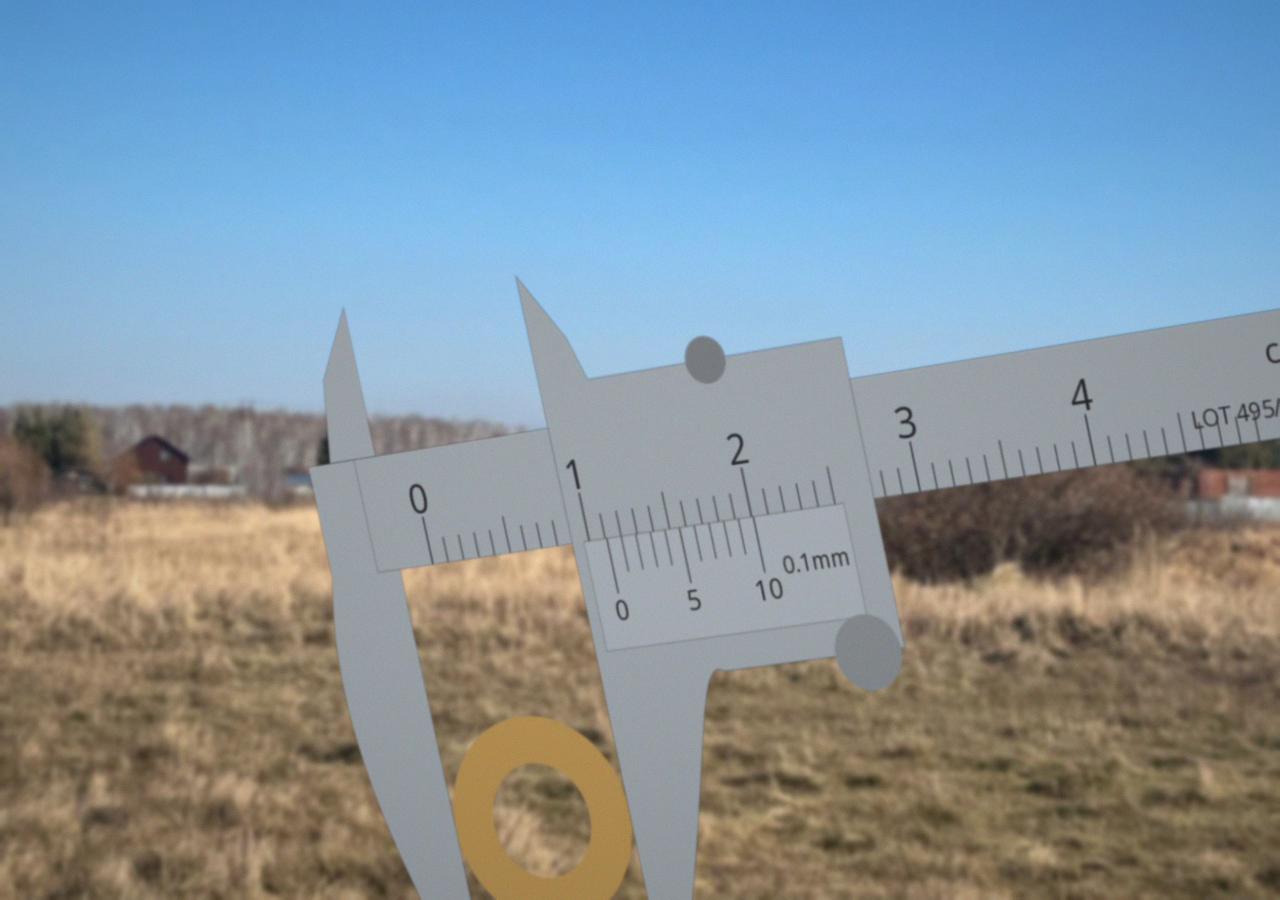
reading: **11.1** mm
